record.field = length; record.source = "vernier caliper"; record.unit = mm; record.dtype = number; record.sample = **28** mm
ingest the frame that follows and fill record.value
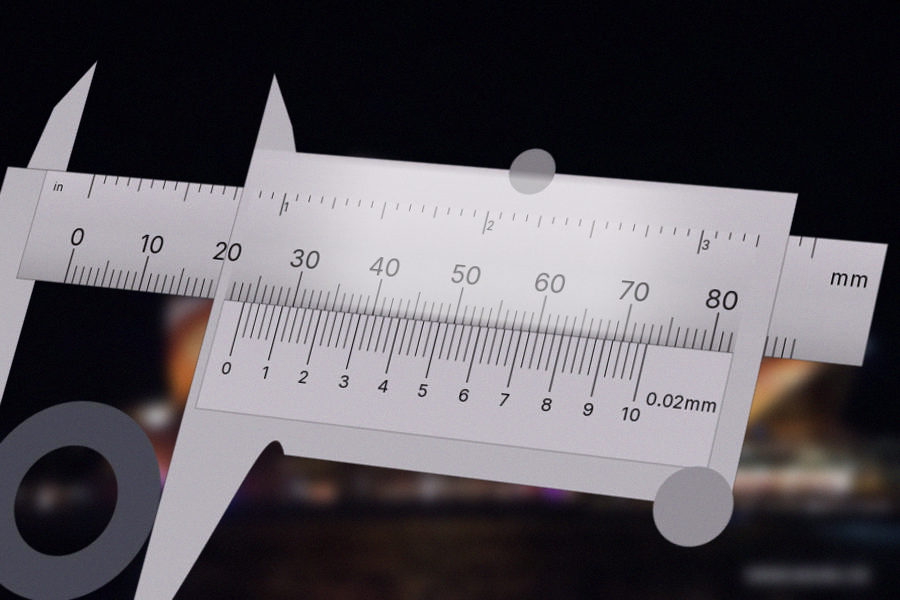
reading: **23.8** mm
